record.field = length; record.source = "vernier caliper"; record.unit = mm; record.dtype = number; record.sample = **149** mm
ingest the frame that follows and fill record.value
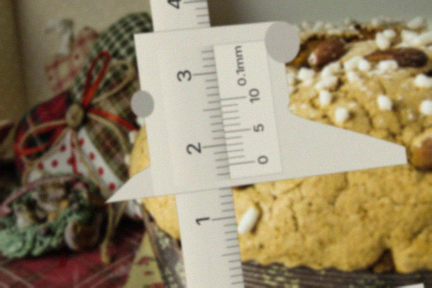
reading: **17.2** mm
